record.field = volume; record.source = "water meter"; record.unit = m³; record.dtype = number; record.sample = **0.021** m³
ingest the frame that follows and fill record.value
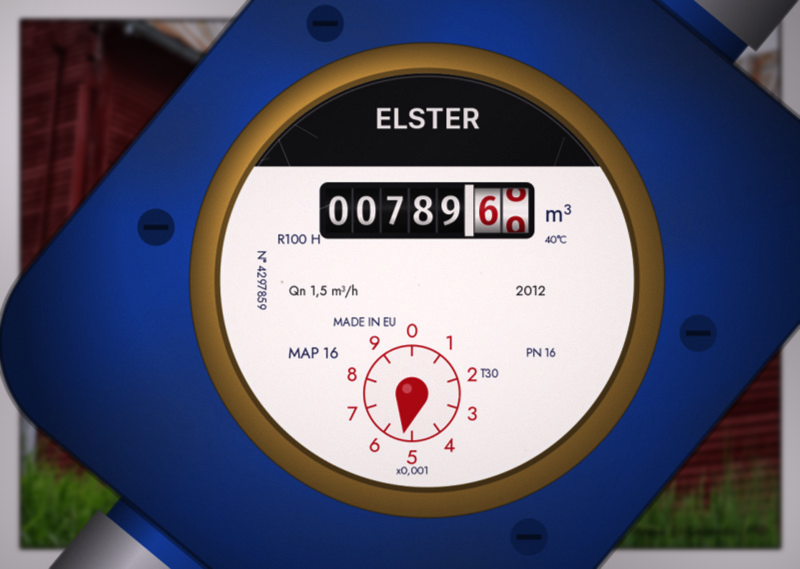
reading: **789.685** m³
